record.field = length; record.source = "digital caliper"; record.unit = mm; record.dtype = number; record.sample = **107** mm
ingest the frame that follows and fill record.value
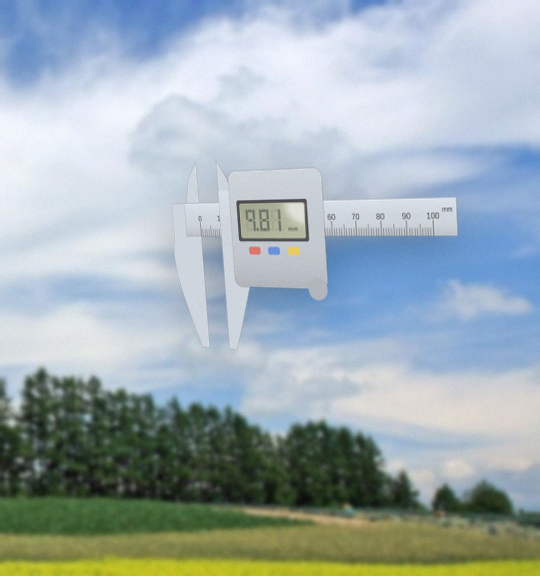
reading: **9.81** mm
